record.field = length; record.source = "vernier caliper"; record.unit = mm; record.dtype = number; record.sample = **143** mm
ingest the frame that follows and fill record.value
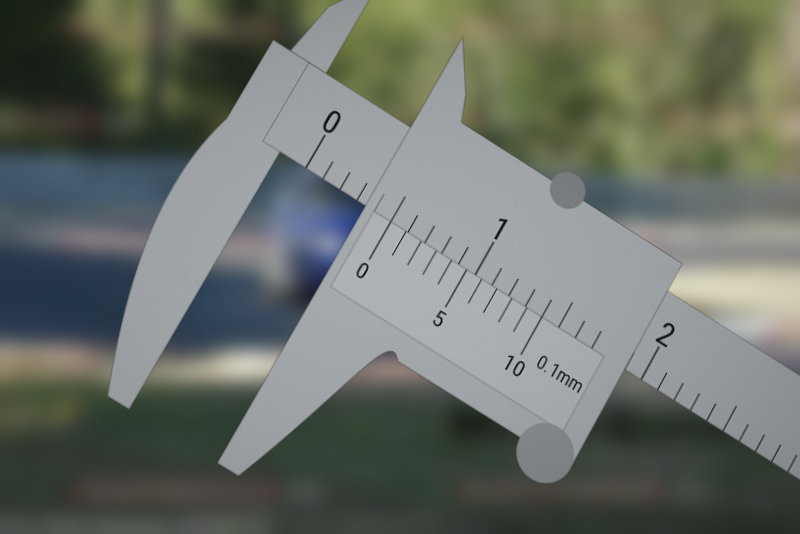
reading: **5.0** mm
